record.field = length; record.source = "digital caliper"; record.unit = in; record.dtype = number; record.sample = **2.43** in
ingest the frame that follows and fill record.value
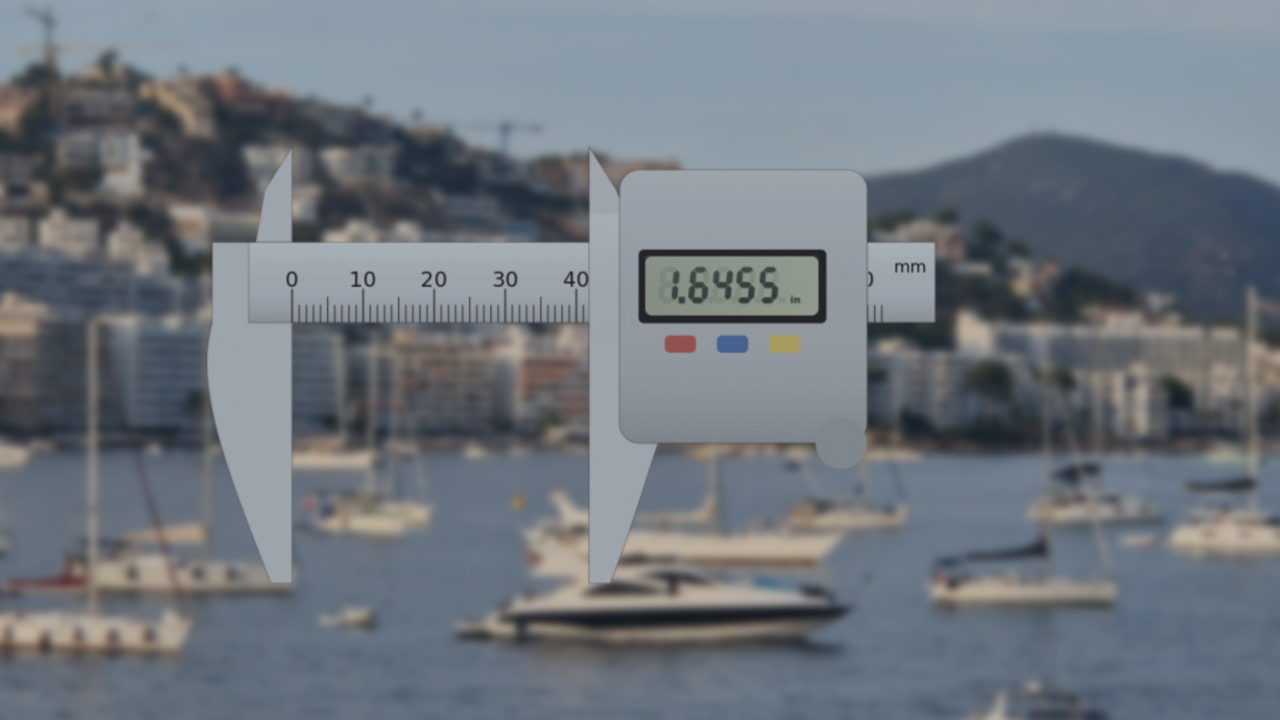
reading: **1.6455** in
